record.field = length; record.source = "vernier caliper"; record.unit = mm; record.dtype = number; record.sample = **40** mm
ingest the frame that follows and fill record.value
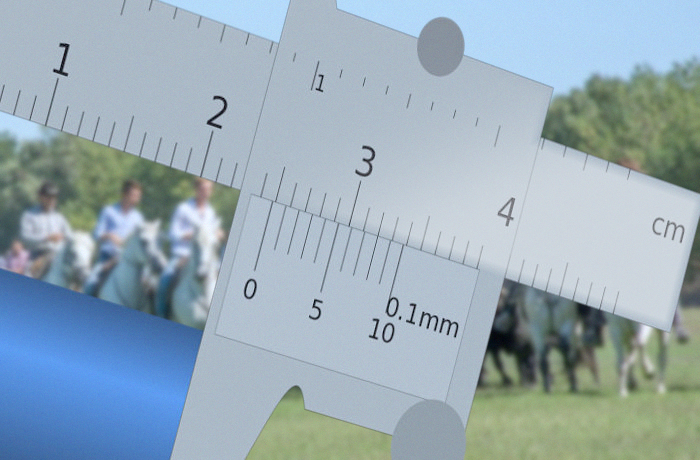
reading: **24.8** mm
